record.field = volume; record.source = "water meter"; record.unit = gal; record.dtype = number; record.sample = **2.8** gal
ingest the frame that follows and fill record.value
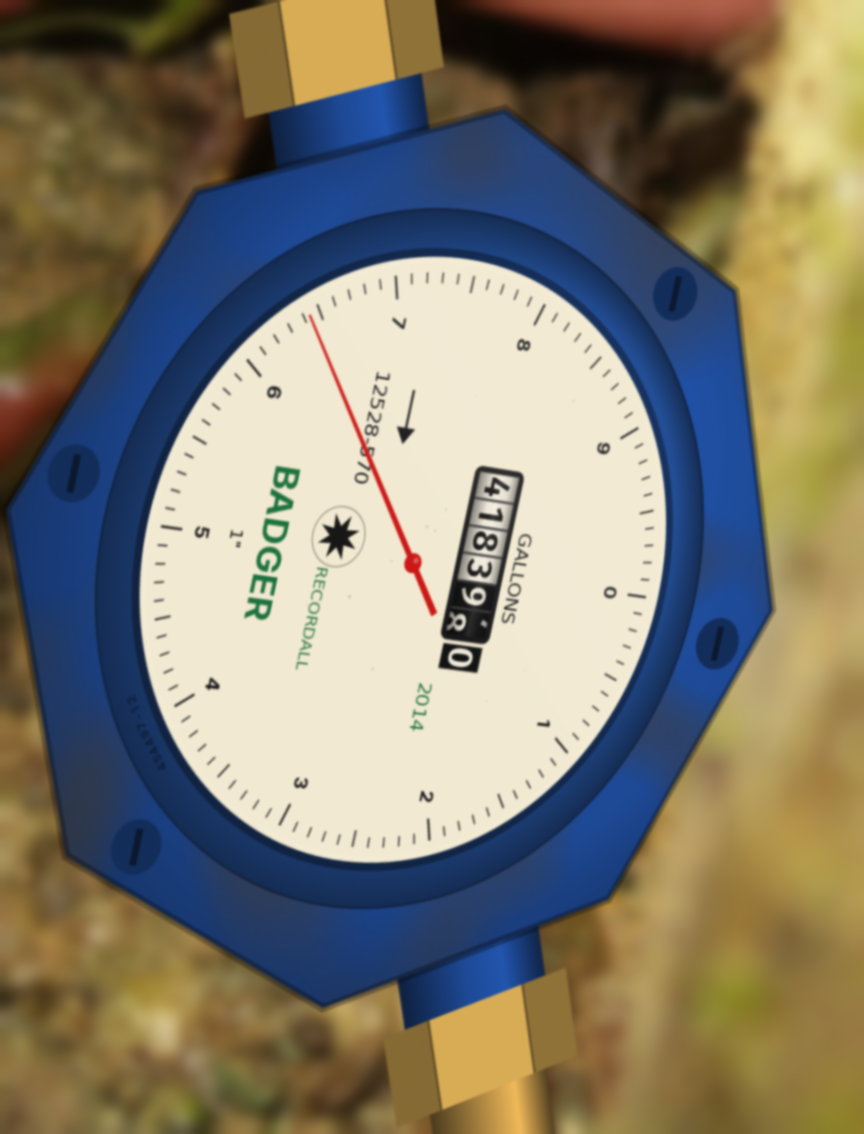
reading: **4183976.4** gal
